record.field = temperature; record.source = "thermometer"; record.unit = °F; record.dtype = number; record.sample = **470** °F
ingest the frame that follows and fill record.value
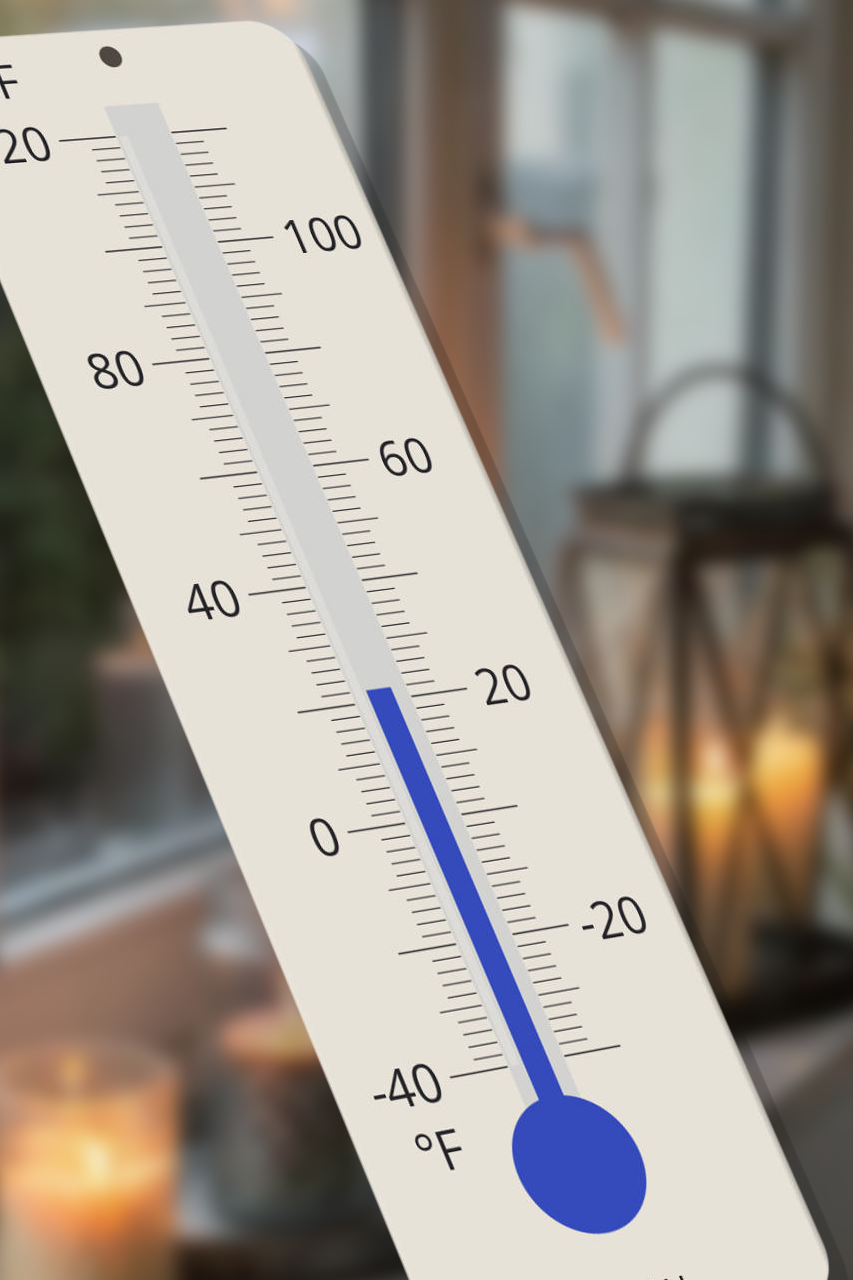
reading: **22** °F
